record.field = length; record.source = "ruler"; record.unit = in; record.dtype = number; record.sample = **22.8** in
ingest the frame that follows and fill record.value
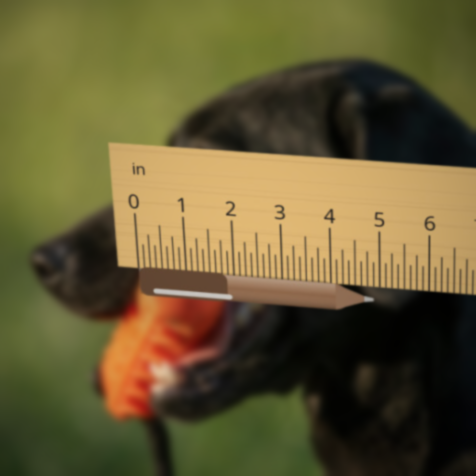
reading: **4.875** in
